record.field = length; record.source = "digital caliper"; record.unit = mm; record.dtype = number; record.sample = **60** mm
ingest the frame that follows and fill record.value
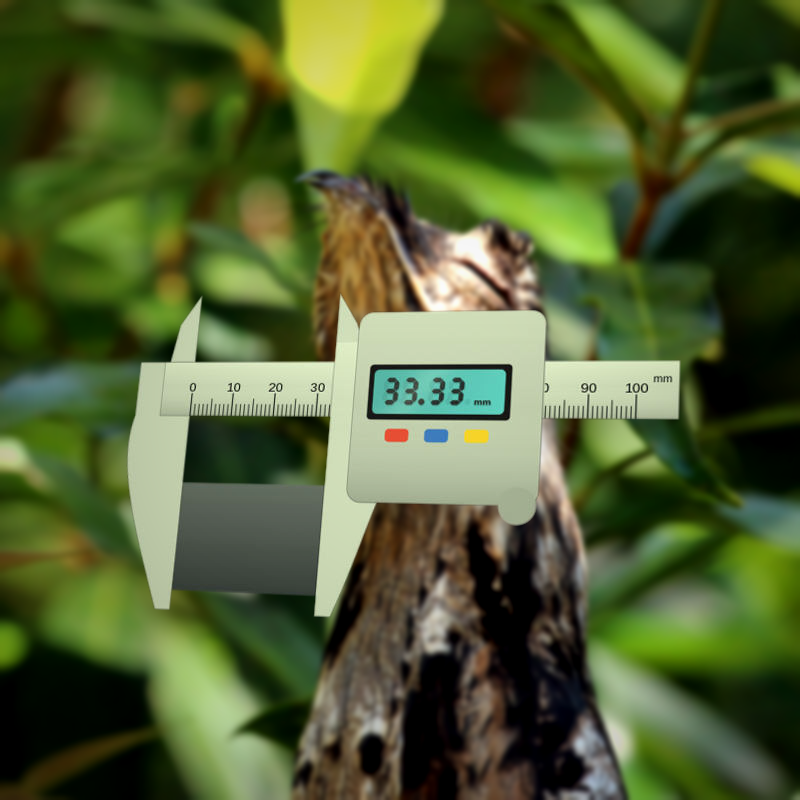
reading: **33.33** mm
